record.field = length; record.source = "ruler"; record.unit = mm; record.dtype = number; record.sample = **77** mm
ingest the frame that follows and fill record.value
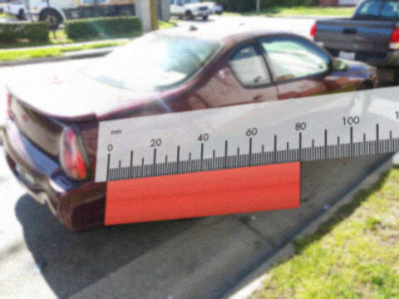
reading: **80** mm
